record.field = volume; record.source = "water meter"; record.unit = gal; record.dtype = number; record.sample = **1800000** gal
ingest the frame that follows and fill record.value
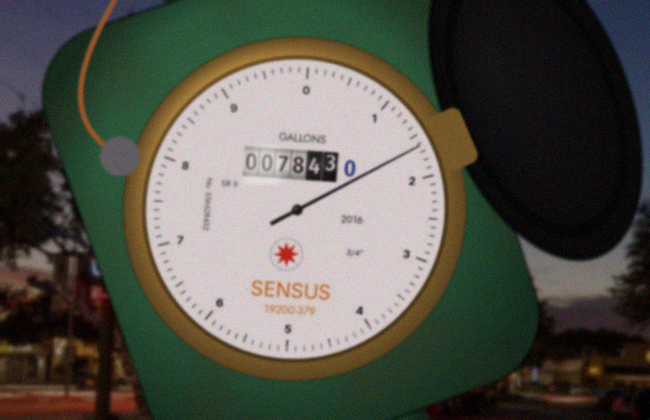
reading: **78431.6** gal
